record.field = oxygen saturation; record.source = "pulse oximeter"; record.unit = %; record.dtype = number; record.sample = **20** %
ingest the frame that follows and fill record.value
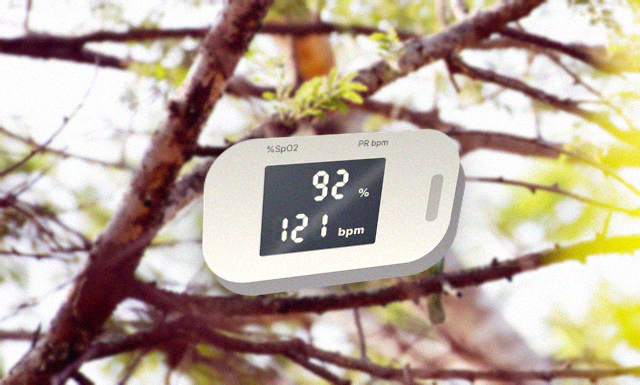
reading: **92** %
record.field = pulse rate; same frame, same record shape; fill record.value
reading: **121** bpm
